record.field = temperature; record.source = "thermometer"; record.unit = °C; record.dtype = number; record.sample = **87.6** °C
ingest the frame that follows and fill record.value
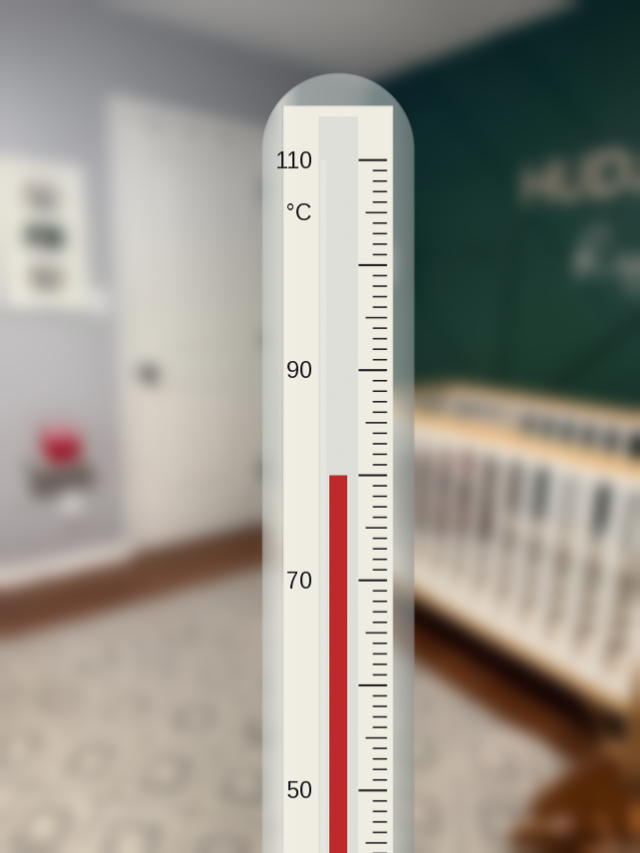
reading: **80** °C
